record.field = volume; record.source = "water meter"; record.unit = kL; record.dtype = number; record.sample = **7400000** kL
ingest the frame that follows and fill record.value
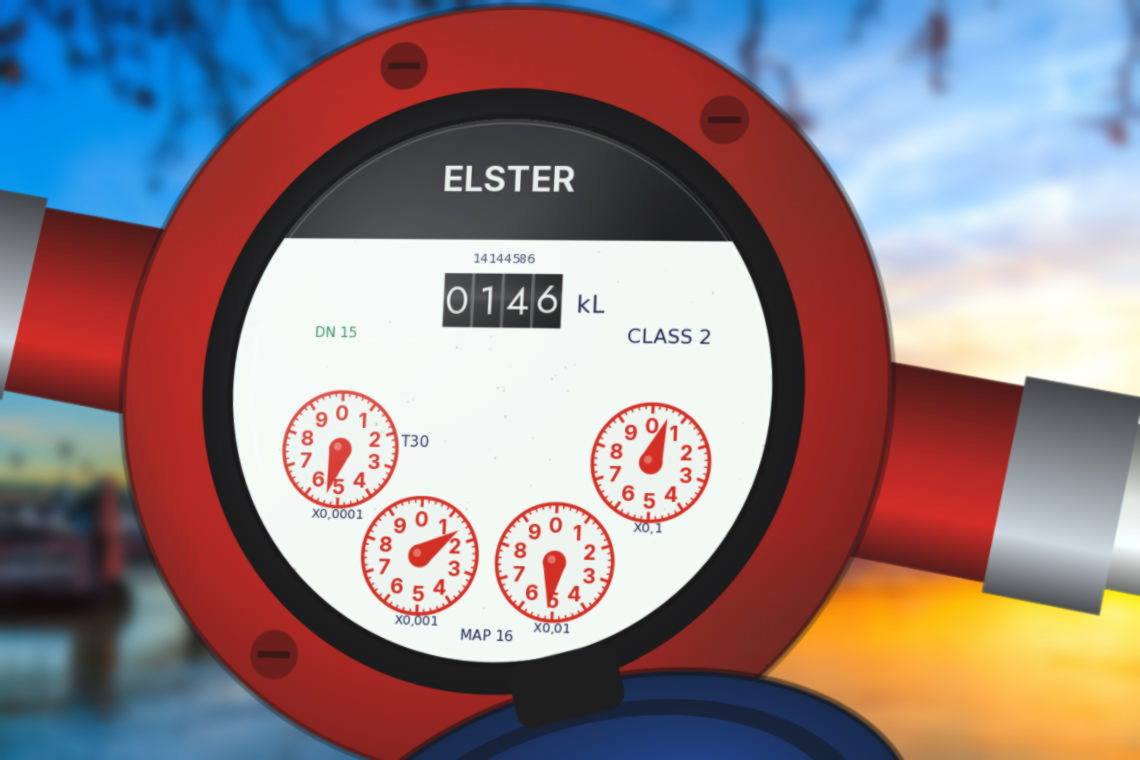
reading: **146.0515** kL
